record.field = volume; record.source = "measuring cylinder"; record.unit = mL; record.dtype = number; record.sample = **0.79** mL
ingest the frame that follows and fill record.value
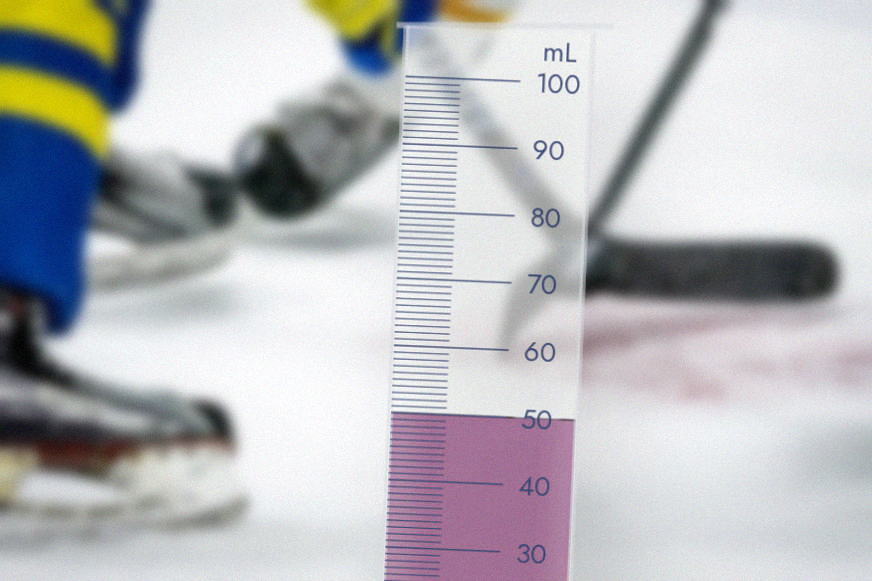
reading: **50** mL
